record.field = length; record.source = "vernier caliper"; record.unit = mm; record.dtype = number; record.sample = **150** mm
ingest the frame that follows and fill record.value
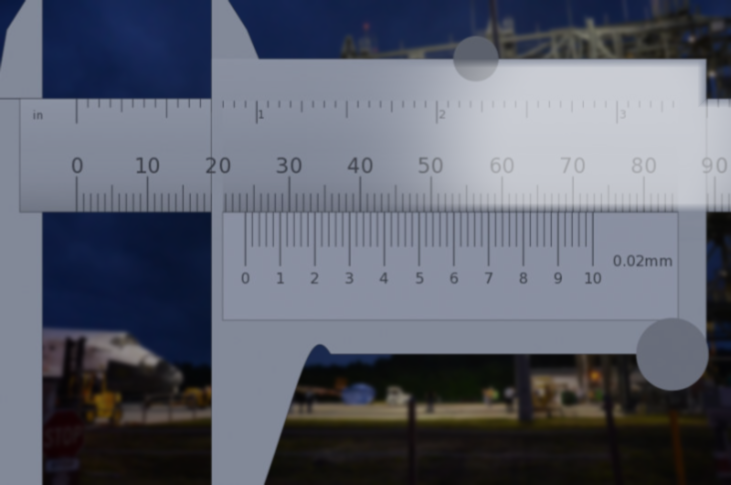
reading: **23.8** mm
